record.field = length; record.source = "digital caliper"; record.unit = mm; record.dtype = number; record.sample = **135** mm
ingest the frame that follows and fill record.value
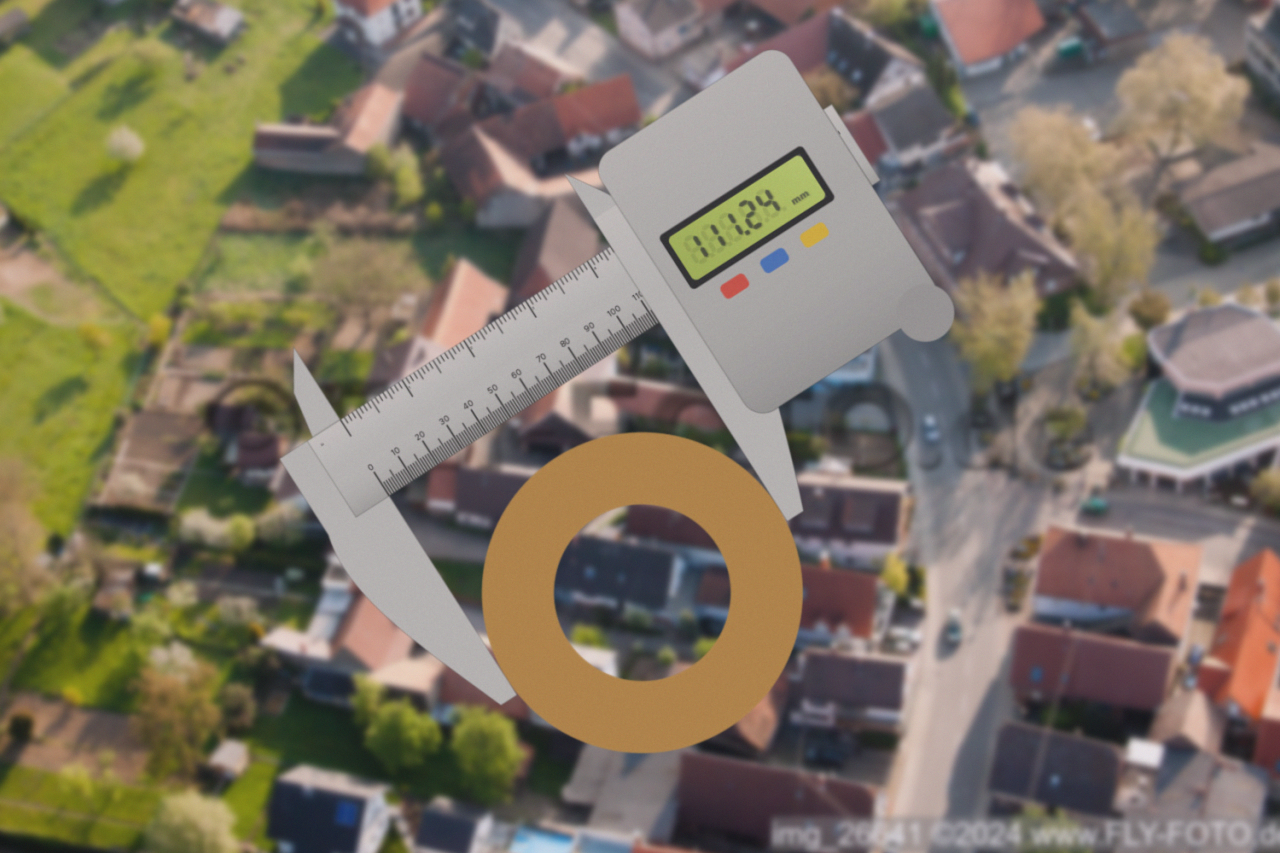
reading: **111.24** mm
